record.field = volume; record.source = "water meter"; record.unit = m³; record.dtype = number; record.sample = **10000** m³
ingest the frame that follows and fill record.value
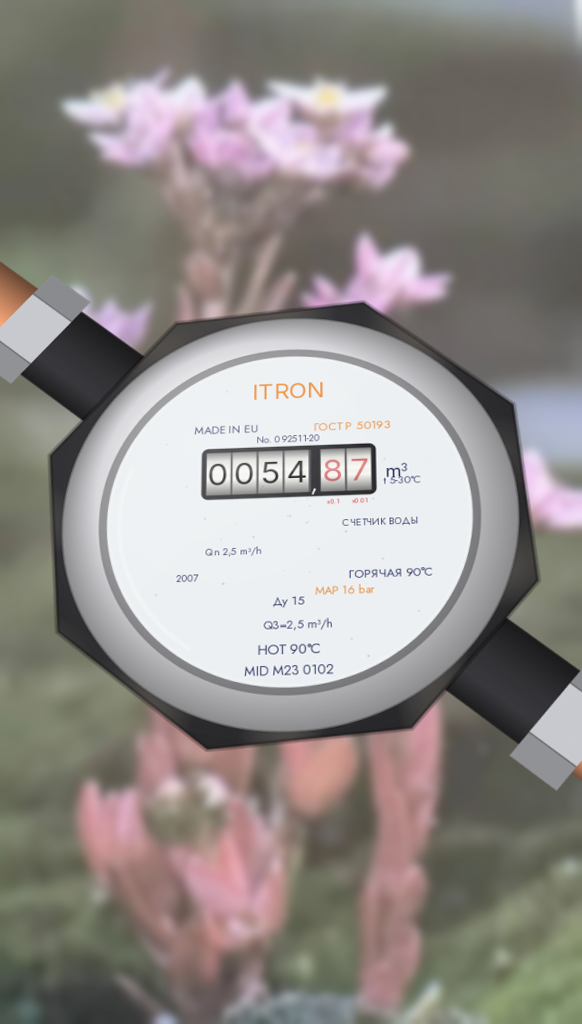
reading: **54.87** m³
